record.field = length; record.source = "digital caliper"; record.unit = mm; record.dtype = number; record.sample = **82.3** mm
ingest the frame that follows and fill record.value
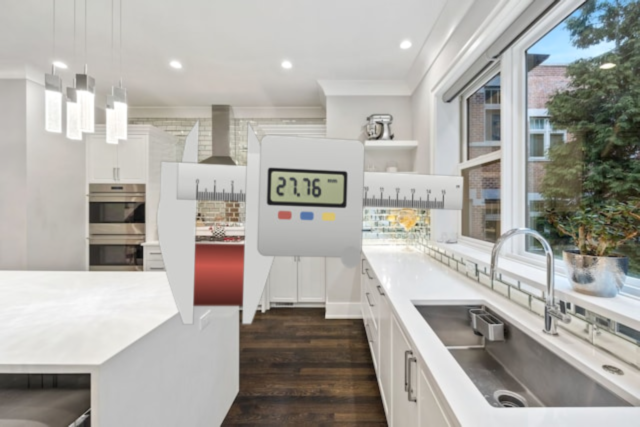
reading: **27.76** mm
